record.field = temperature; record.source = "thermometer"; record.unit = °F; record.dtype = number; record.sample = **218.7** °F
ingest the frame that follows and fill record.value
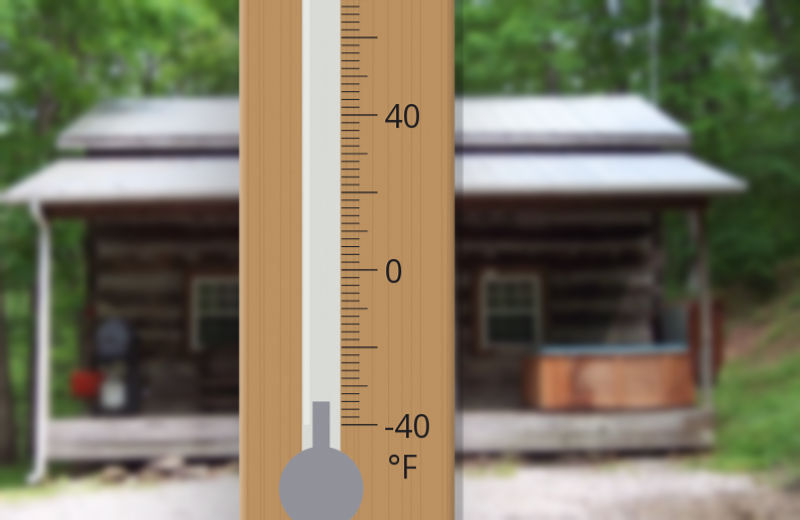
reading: **-34** °F
